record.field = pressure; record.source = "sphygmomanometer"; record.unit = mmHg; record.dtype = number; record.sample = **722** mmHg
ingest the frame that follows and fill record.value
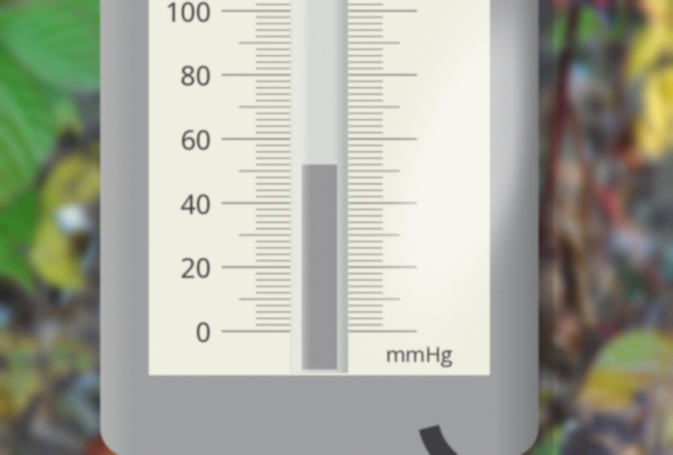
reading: **52** mmHg
